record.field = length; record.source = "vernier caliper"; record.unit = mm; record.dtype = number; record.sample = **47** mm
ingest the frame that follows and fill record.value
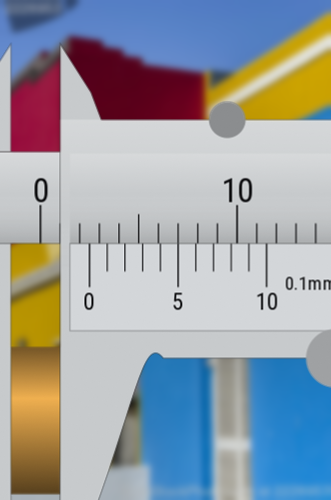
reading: **2.5** mm
